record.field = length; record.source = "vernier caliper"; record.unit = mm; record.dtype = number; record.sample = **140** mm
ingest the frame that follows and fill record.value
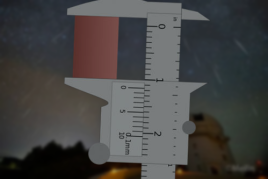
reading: **11.6** mm
